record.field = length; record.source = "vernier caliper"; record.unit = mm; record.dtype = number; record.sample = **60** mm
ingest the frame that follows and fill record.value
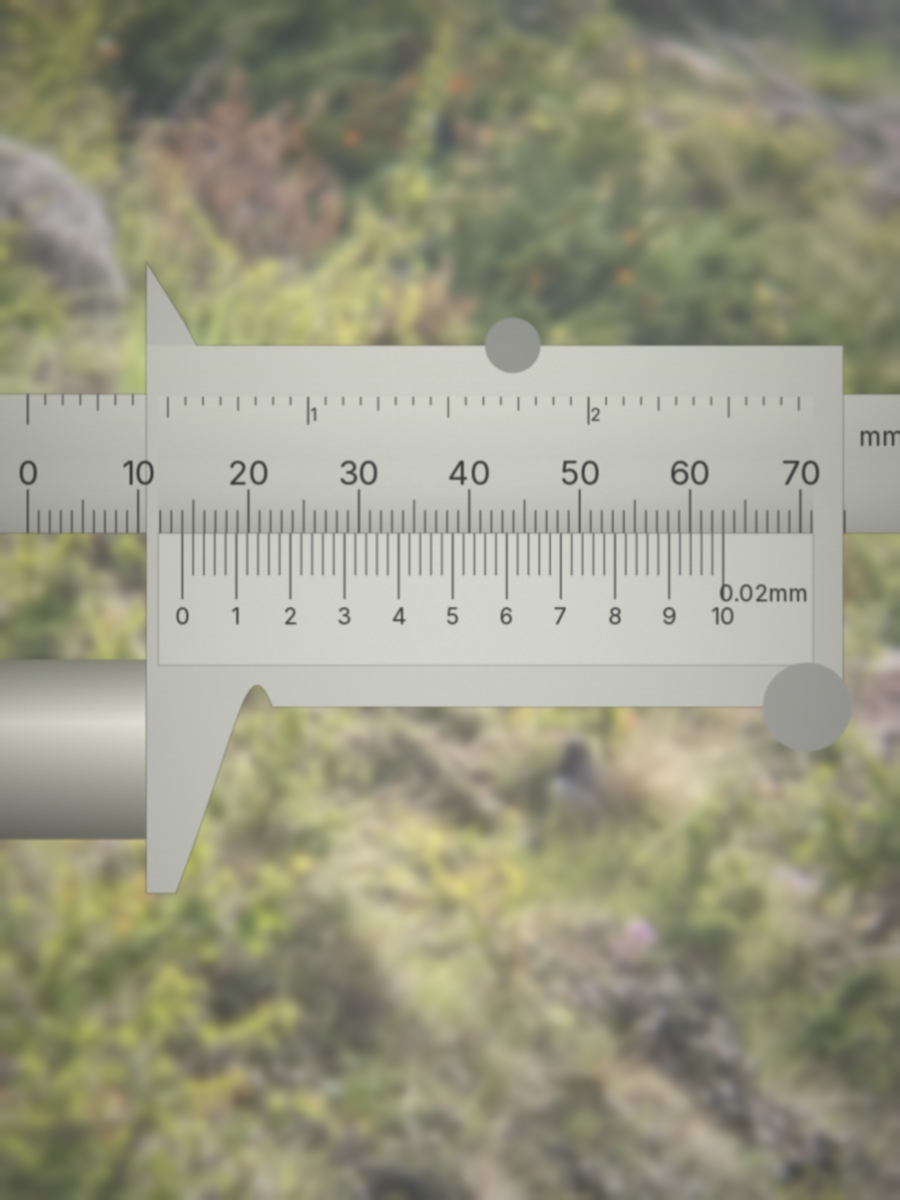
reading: **14.0** mm
